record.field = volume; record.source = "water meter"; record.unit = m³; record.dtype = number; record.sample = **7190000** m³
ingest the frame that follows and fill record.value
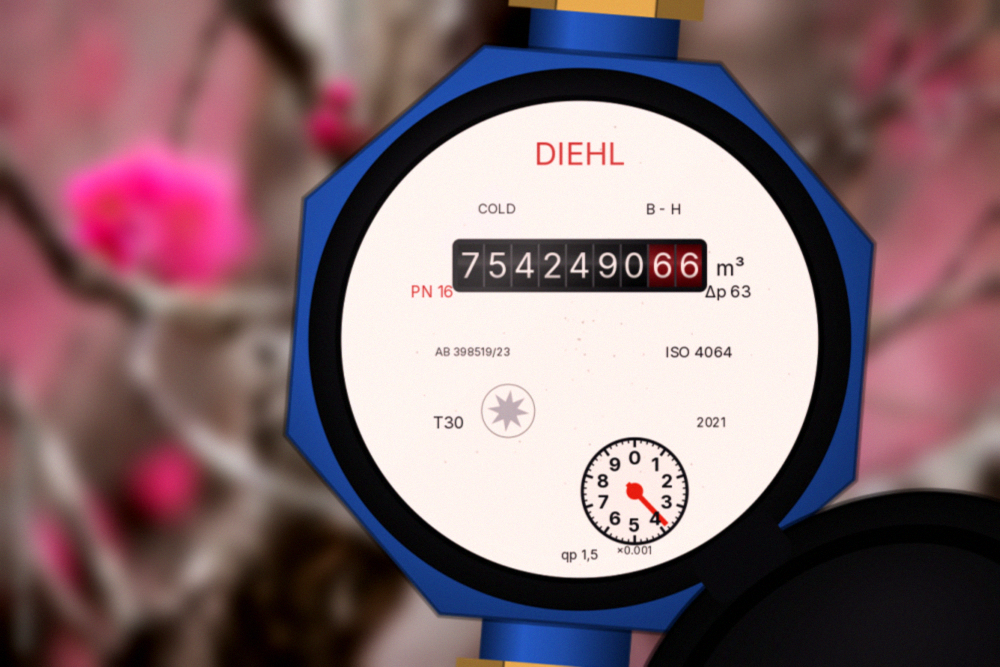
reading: **7542490.663** m³
